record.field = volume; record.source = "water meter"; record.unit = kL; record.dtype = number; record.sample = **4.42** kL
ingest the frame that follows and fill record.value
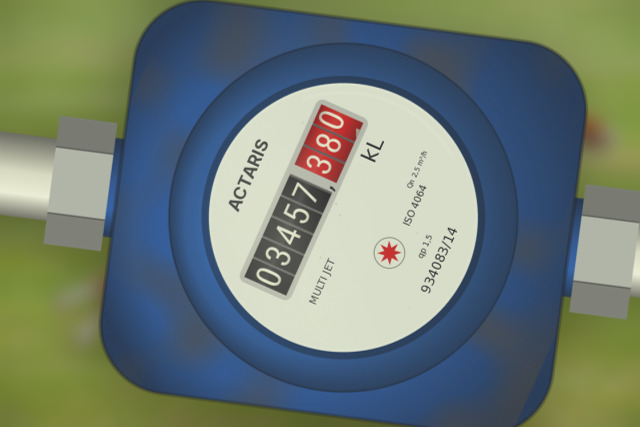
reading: **3457.380** kL
